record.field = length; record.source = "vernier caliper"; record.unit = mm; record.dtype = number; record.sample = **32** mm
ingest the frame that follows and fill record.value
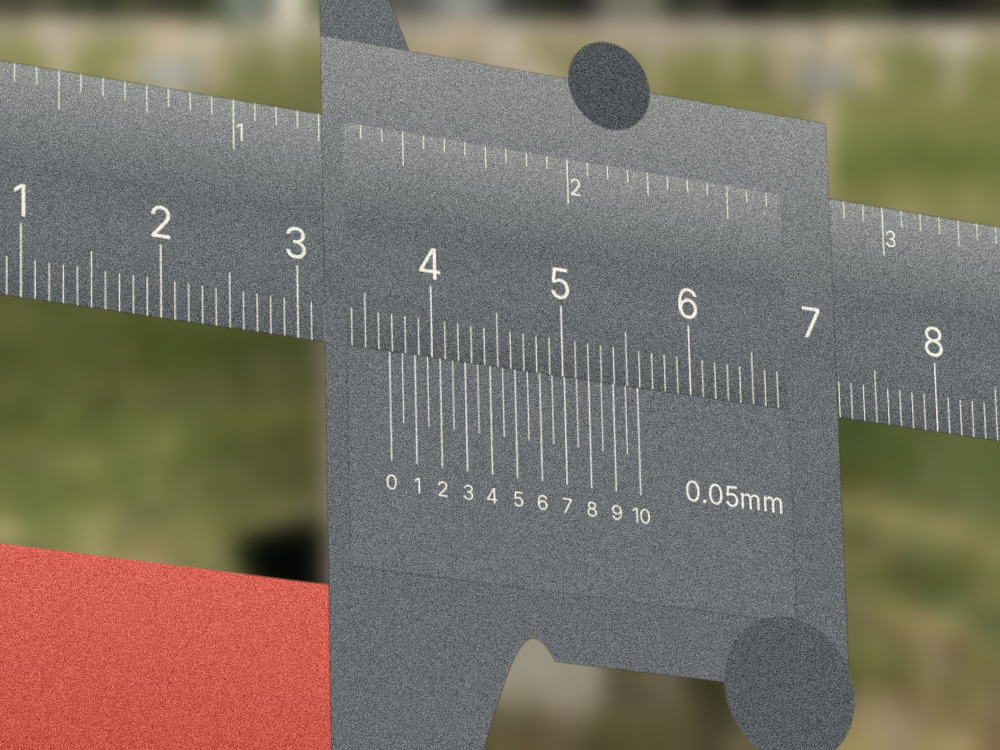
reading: **36.8** mm
